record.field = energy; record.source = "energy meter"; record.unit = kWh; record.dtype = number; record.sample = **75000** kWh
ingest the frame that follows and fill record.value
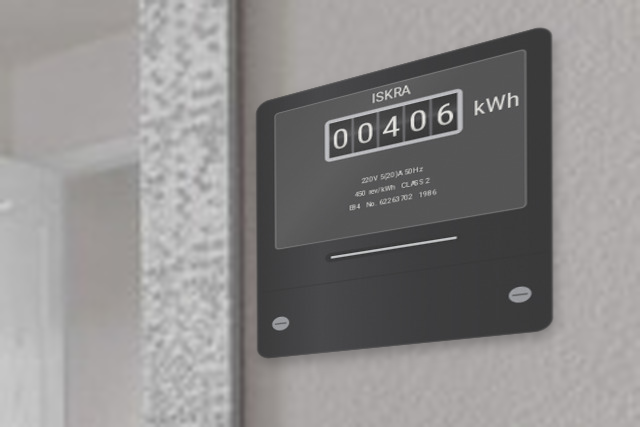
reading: **406** kWh
